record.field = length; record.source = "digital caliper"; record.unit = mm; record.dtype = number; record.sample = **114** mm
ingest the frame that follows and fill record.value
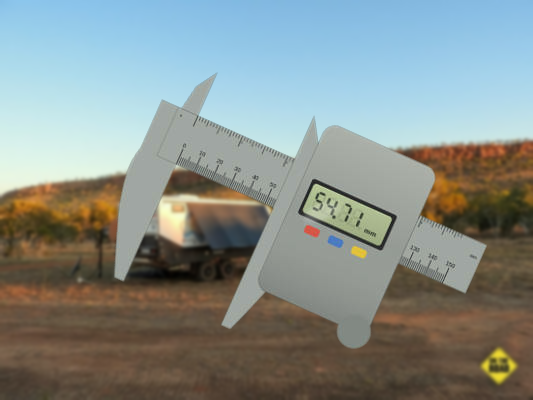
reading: **54.71** mm
